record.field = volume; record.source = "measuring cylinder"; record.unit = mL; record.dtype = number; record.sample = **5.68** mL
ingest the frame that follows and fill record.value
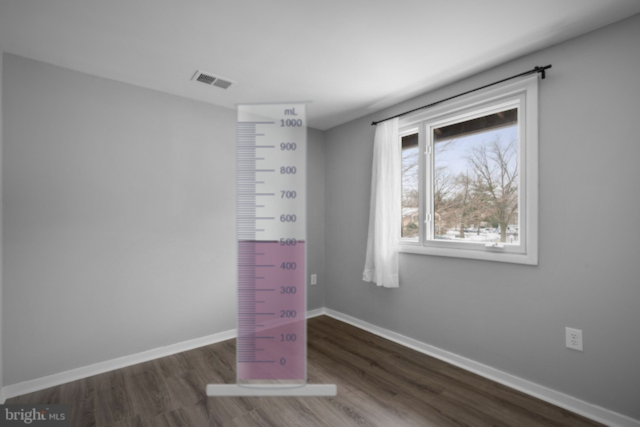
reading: **500** mL
